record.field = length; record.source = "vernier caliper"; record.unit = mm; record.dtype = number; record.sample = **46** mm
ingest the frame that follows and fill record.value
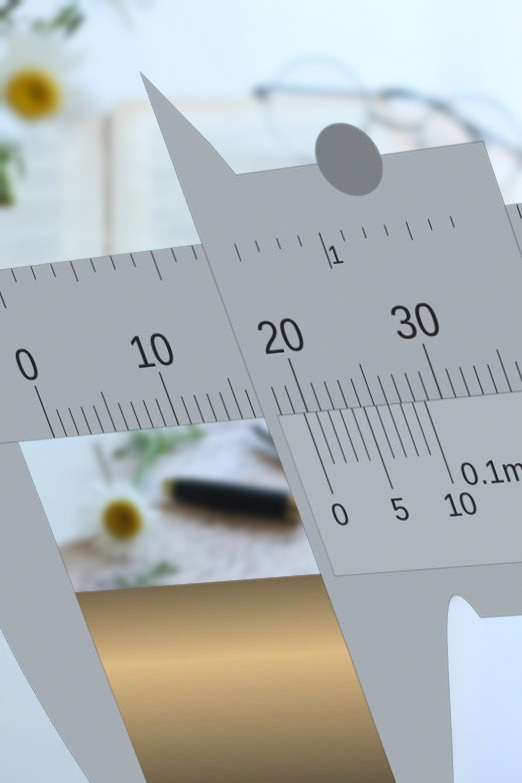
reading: **19.7** mm
